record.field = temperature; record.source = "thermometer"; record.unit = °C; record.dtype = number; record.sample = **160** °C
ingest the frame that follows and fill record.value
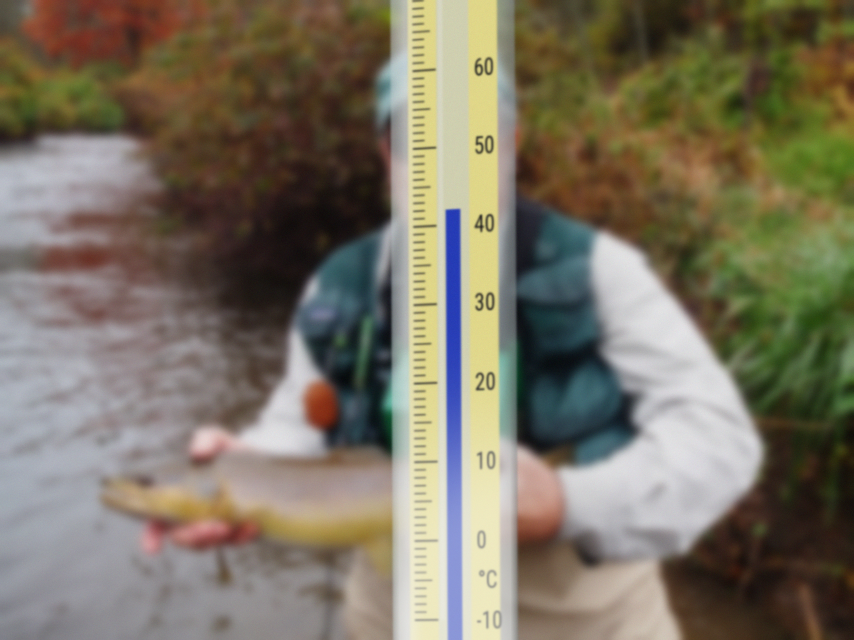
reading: **42** °C
